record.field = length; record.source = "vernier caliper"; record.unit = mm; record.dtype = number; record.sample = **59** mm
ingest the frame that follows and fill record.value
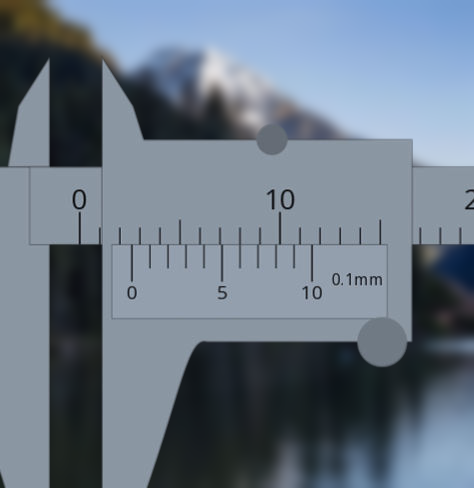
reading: **2.6** mm
